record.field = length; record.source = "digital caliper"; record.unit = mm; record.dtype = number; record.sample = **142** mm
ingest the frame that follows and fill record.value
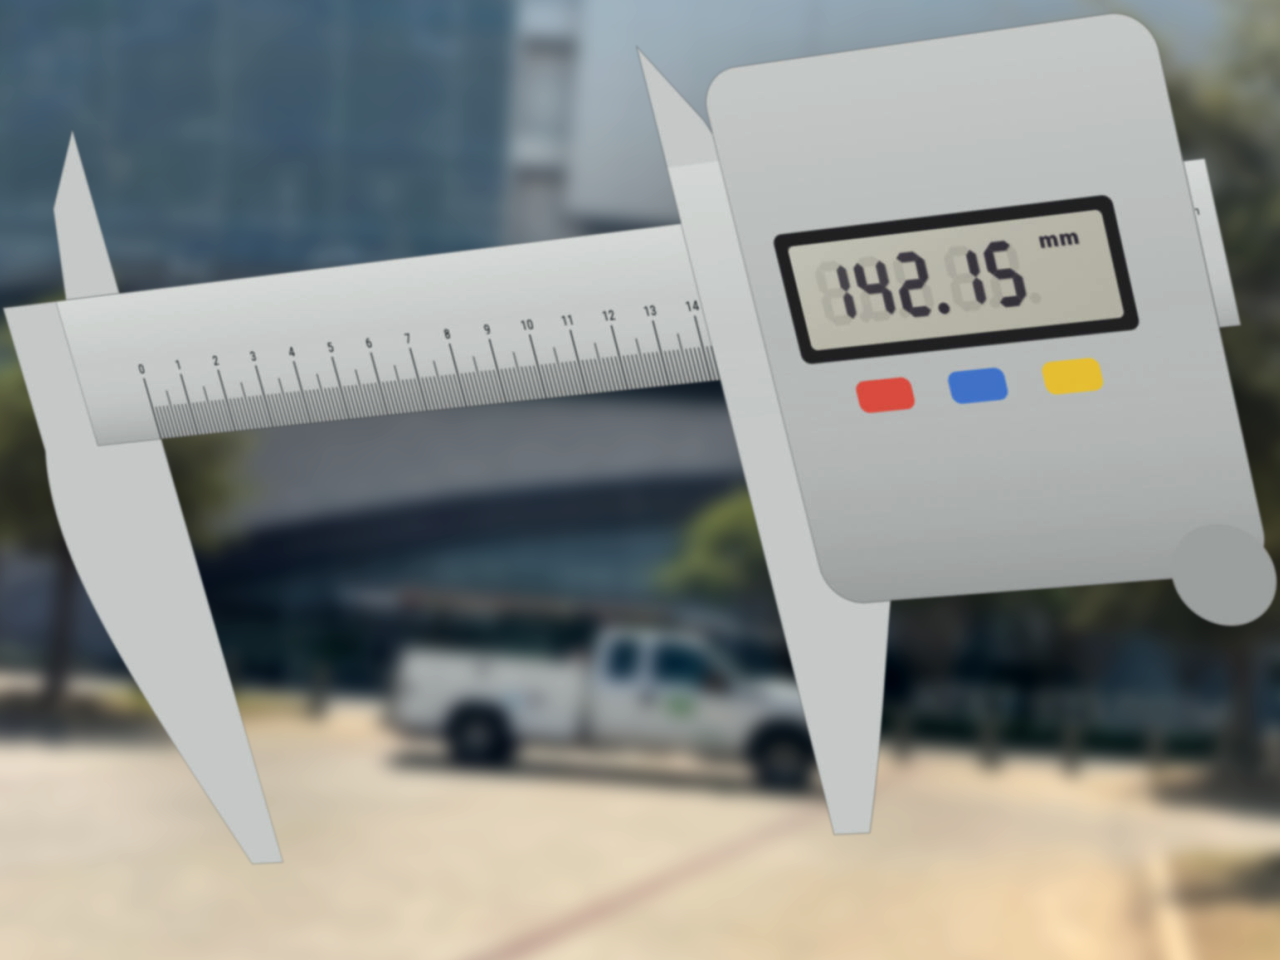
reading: **142.15** mm
